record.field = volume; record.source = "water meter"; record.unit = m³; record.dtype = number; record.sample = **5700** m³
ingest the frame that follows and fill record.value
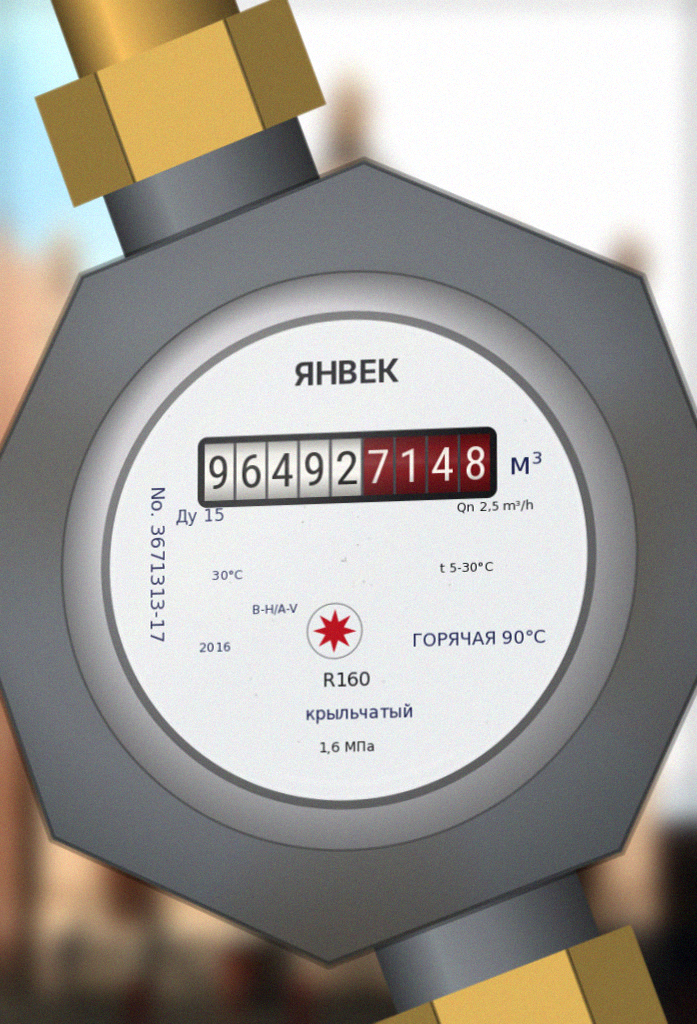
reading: **96492.7148** m³
